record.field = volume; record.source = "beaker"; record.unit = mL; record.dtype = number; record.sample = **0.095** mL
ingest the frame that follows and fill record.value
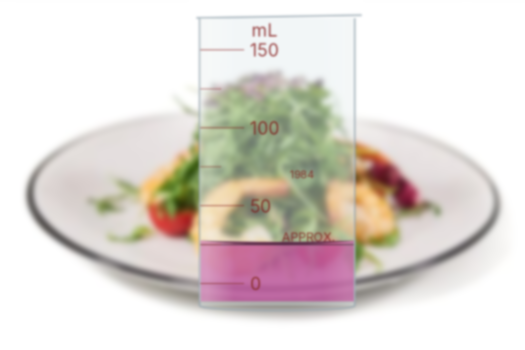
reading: **25** mL
